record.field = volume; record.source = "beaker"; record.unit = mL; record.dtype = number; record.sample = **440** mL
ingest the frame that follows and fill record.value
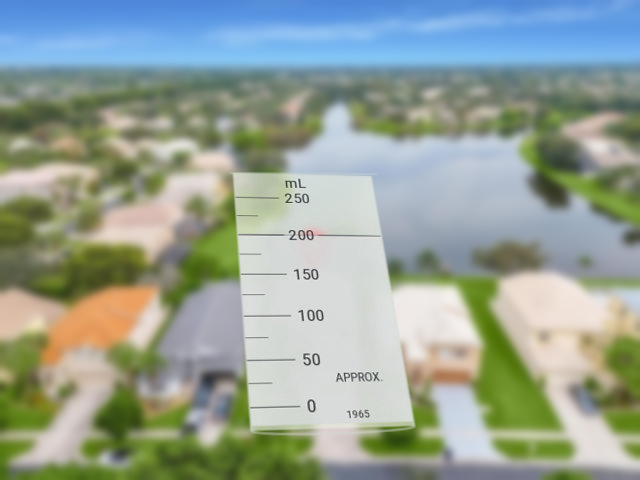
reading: **200** mL
